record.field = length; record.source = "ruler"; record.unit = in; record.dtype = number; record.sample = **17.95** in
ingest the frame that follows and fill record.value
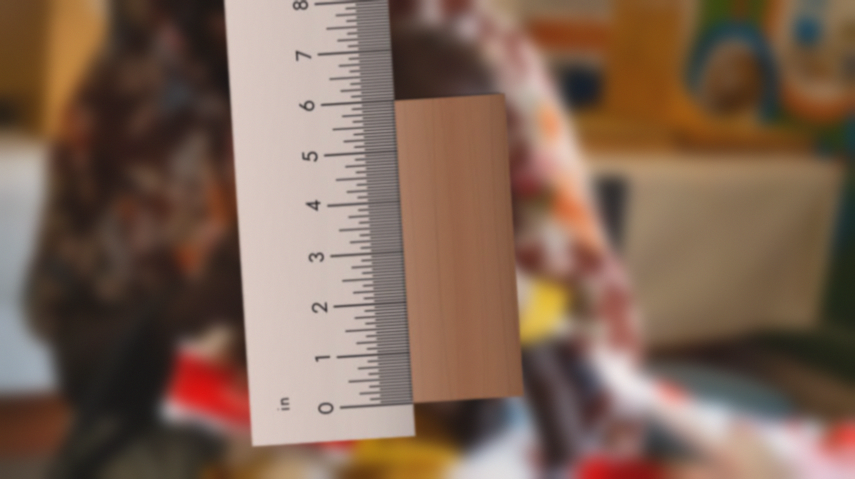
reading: **6** in
